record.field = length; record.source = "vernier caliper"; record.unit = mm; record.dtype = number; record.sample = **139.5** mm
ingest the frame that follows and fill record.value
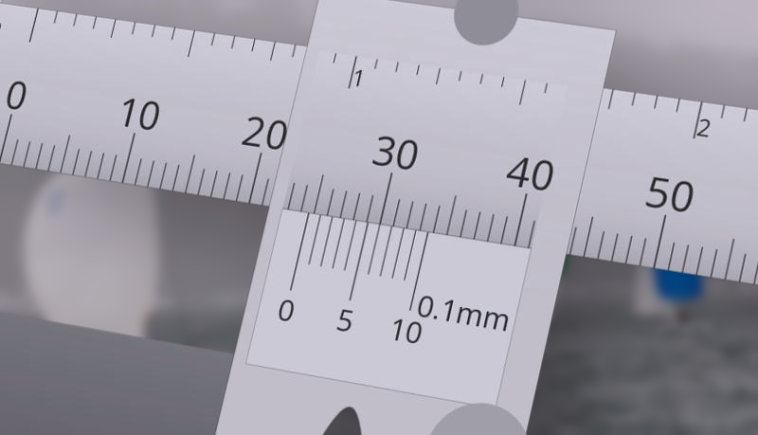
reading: **24.6** mm
